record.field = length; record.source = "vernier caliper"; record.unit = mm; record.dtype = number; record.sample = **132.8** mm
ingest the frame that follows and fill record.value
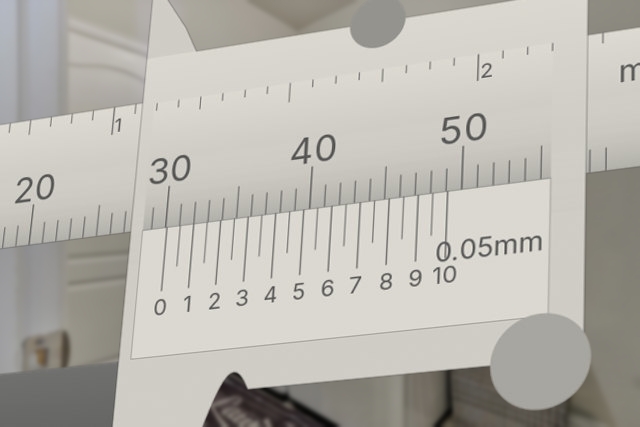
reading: **30.1** mm
